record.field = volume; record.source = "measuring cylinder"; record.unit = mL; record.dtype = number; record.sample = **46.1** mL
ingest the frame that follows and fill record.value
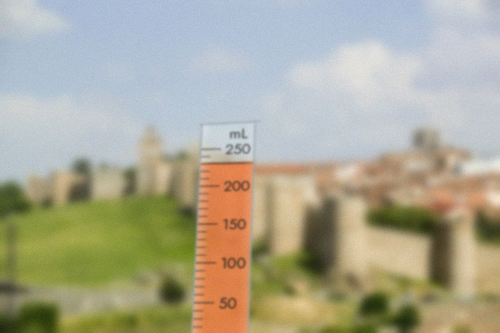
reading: **230** mL
